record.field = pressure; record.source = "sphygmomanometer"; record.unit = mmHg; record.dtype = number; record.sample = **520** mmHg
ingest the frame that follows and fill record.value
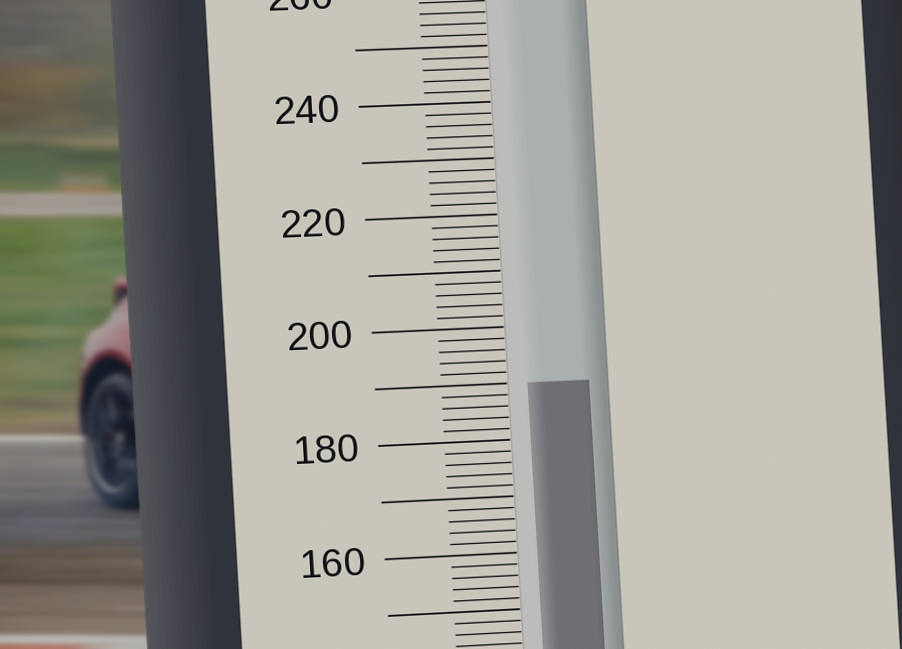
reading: **190** mmHg
